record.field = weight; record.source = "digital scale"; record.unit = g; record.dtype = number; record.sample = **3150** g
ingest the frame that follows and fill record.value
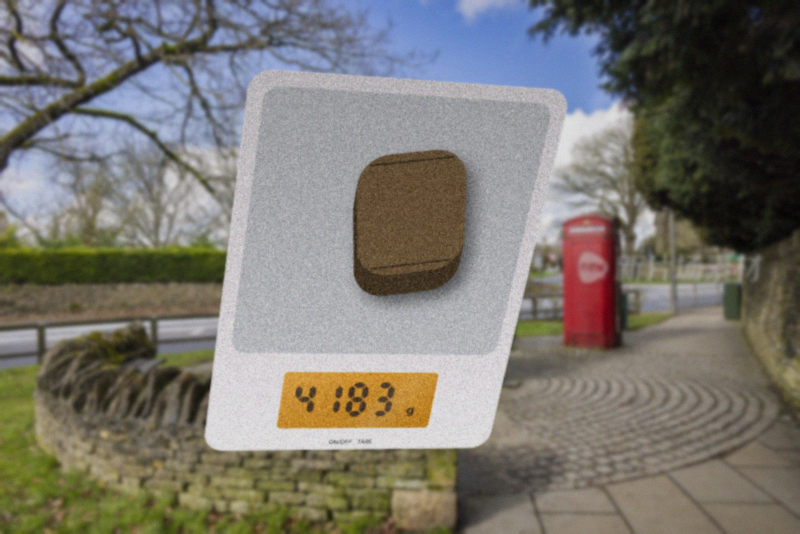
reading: **4183** g
